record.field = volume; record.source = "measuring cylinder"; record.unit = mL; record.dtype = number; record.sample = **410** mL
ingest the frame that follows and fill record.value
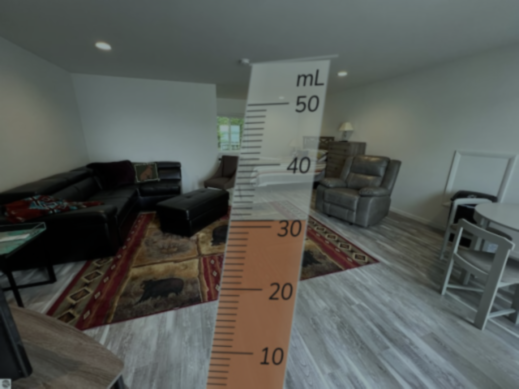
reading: **31** mL
